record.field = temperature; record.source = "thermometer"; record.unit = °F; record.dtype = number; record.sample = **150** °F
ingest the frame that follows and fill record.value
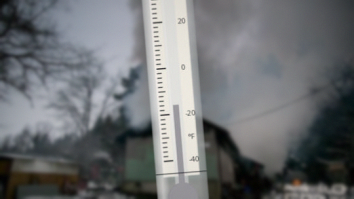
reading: **-16** °F
